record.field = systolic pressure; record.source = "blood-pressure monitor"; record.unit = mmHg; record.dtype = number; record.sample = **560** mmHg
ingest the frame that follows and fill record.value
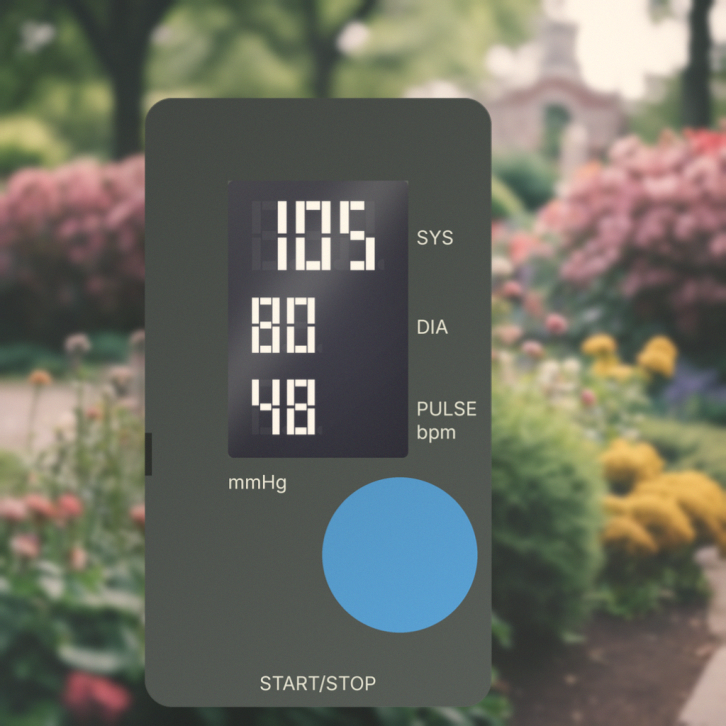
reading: **105** mmHg
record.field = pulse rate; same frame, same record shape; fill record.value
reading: **48** bpm
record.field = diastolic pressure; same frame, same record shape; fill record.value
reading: **80** mmHg
